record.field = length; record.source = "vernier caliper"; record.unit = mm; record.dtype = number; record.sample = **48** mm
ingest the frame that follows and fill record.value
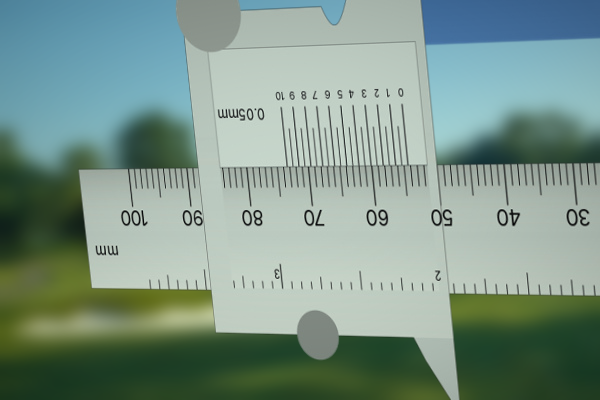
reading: **54.4** mm
